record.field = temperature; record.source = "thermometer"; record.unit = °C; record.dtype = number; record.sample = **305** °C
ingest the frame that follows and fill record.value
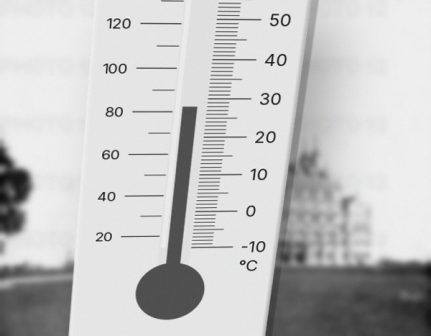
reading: **28** °C
